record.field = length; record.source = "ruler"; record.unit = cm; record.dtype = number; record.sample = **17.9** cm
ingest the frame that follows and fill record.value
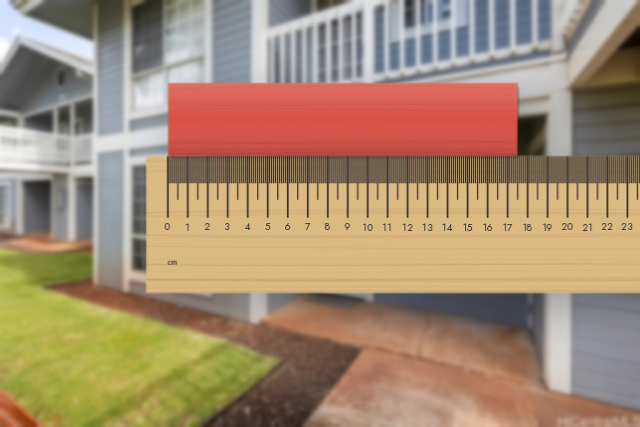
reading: **17.5** cm
